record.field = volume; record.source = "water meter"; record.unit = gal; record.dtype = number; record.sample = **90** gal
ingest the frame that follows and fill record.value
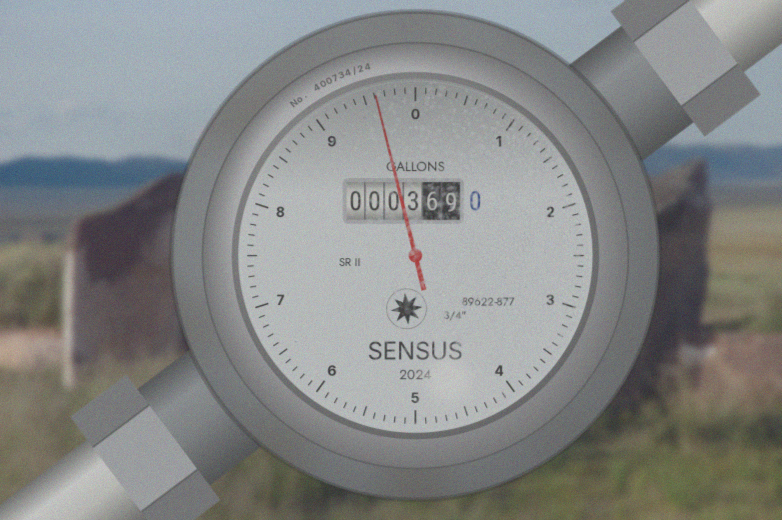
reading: **3689.6** gal
